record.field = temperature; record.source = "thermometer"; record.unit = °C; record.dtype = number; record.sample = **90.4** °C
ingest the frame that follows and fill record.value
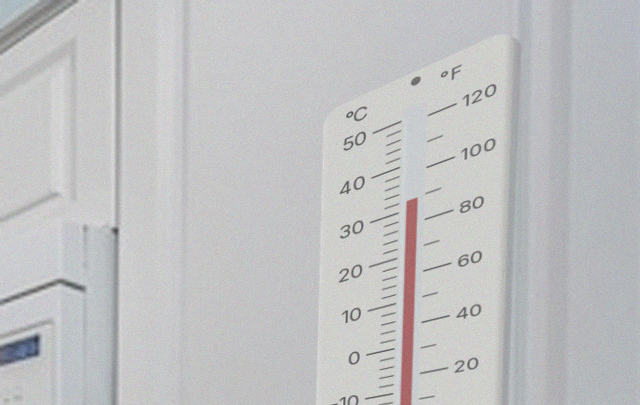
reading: **32** °C
